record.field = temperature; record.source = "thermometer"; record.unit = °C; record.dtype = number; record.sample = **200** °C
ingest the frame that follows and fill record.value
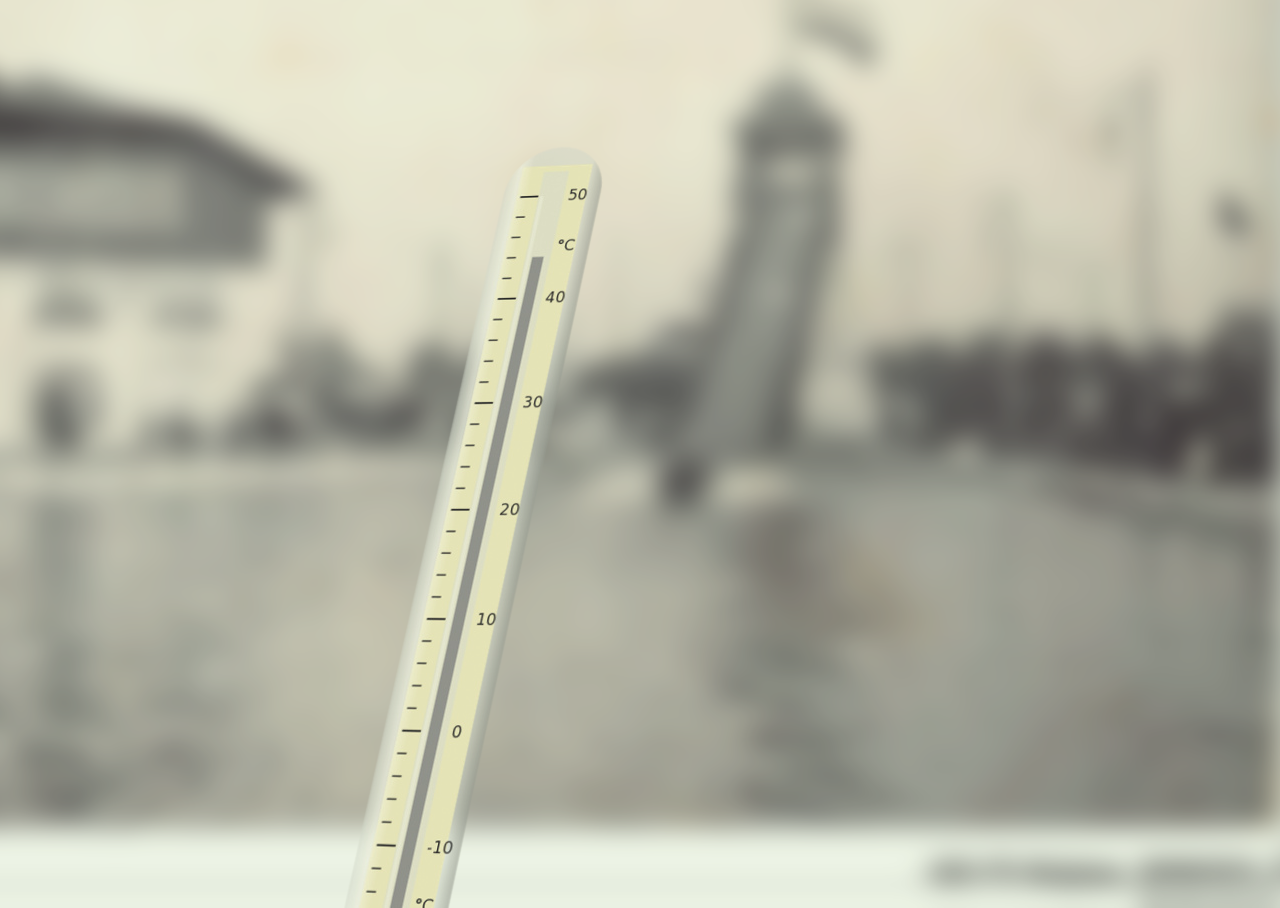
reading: **44** °C
